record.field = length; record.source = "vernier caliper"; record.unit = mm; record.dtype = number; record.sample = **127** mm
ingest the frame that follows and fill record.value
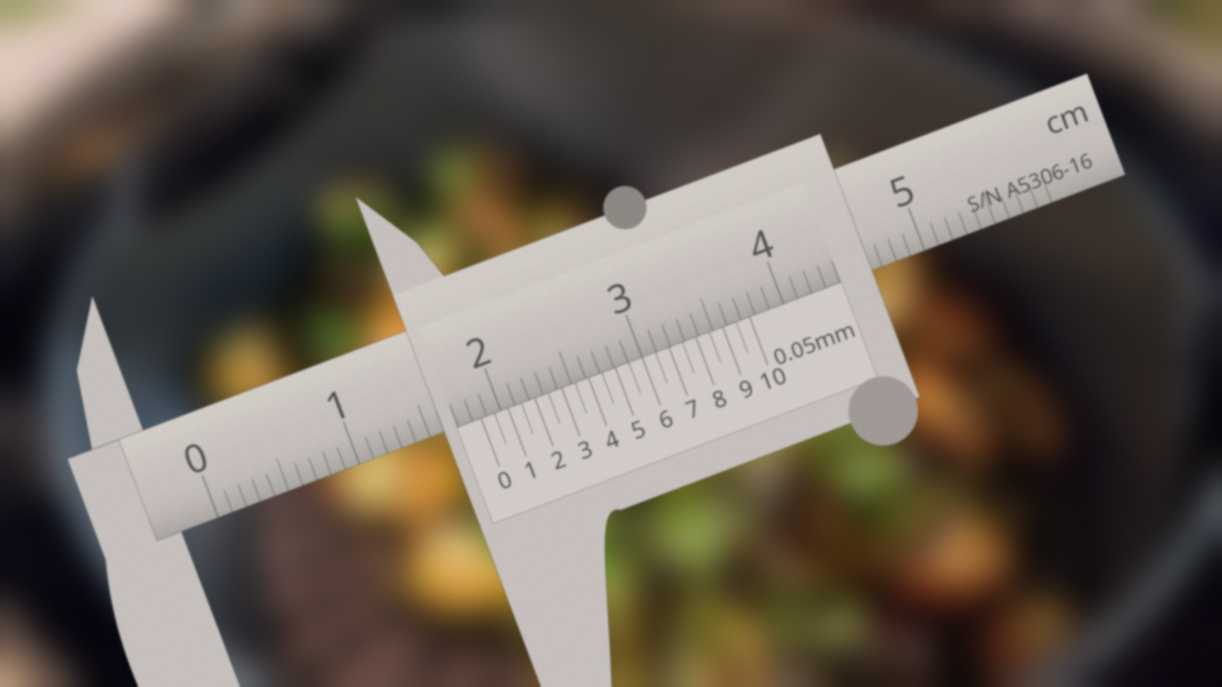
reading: **18.6** mm
